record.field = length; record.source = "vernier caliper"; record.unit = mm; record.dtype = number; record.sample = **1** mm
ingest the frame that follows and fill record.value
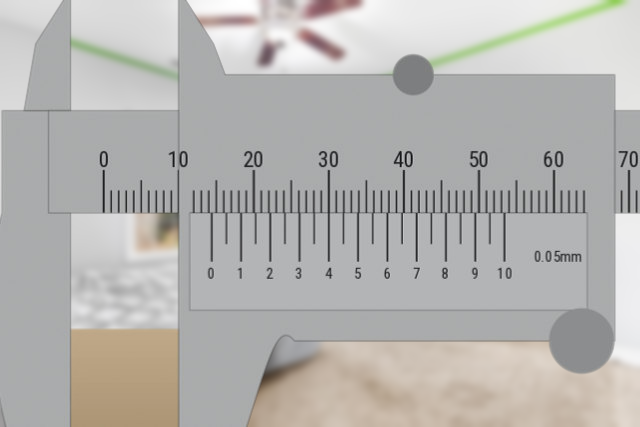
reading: **14.4** mm
